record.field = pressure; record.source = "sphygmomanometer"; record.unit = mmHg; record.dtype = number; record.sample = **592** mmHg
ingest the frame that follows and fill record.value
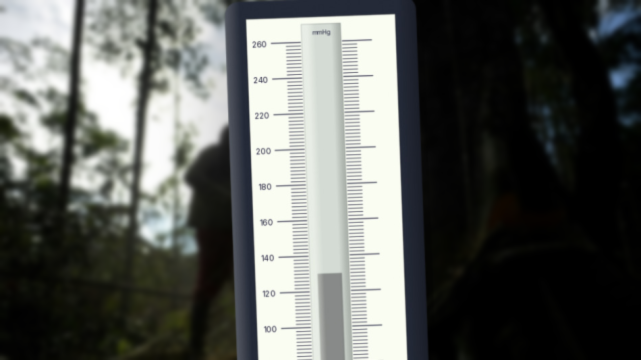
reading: **130** mmHg
